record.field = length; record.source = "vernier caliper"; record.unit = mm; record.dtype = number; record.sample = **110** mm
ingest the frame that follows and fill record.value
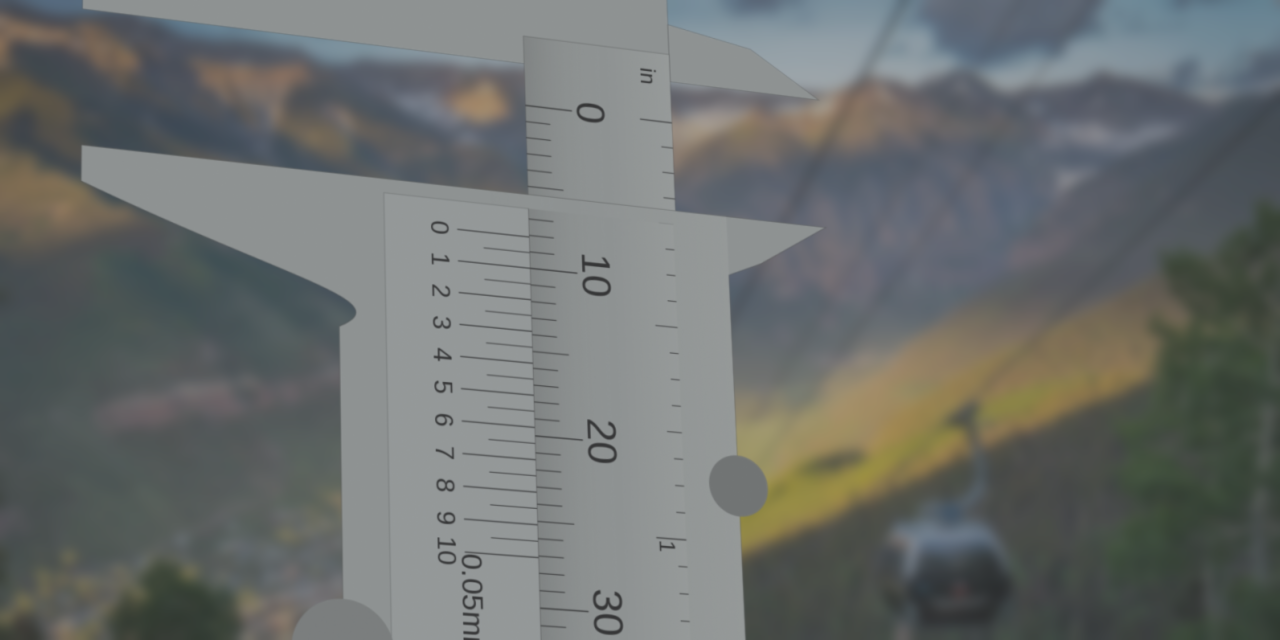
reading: **8.1** mm
